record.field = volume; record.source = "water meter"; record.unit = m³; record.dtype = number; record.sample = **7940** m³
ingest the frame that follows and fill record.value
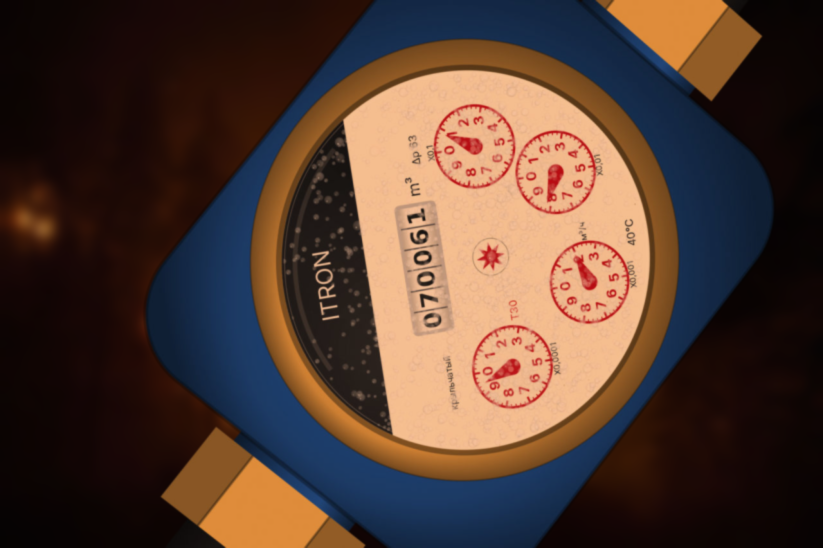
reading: **70061.0819** m³
